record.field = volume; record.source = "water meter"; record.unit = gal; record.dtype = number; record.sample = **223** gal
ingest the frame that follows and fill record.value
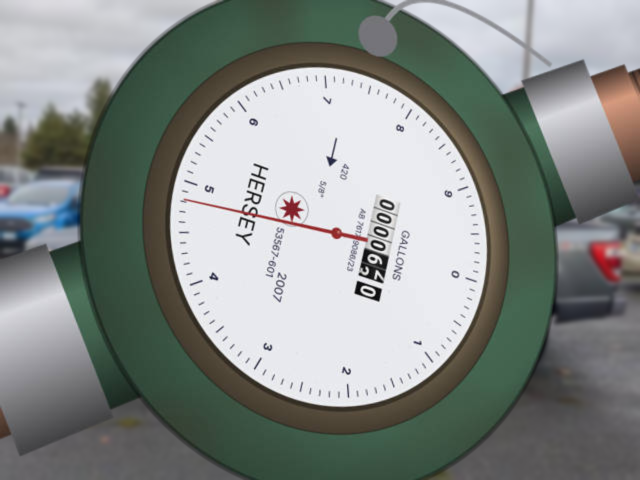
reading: **624.8** gal
